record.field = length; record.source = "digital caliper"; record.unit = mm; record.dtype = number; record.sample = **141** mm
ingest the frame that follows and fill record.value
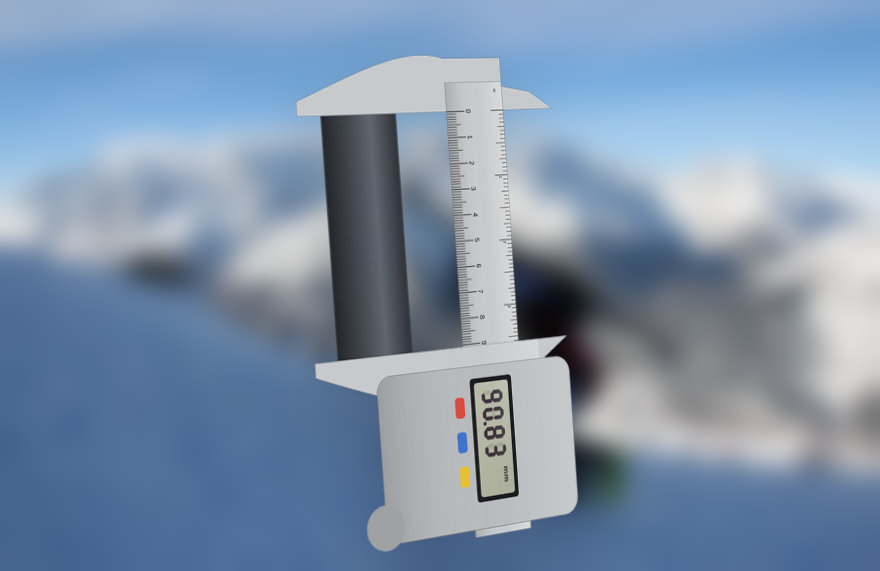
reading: **90.83** mm
